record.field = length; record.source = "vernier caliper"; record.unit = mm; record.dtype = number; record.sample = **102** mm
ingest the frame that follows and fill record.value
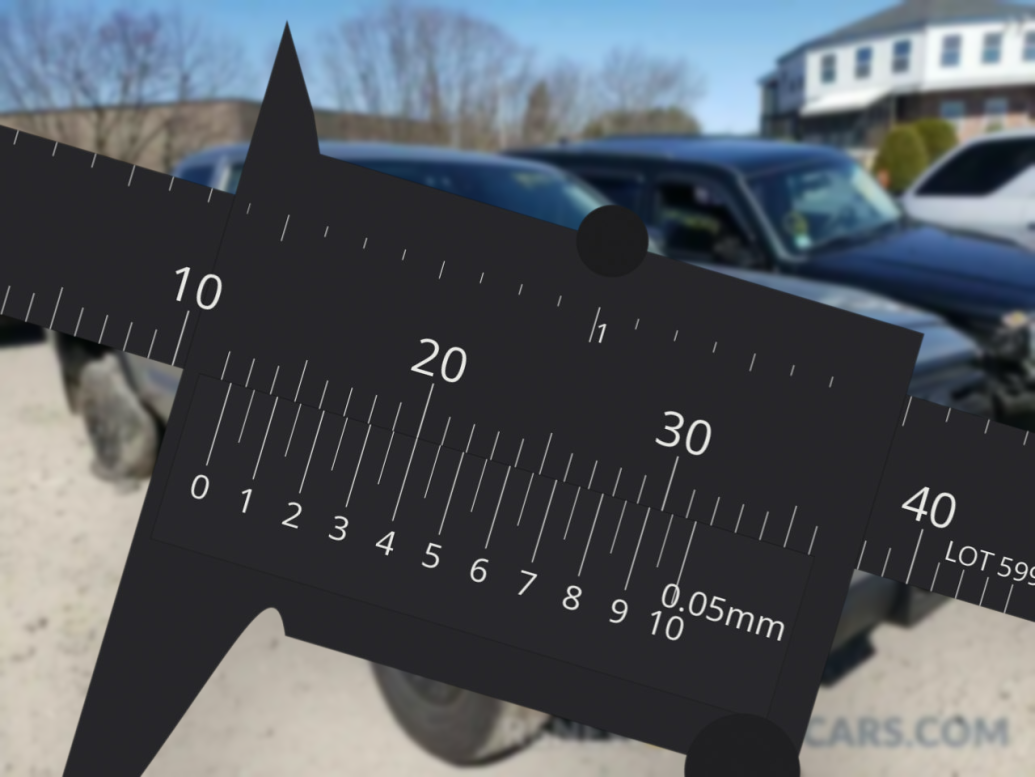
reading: **12.40** mm
